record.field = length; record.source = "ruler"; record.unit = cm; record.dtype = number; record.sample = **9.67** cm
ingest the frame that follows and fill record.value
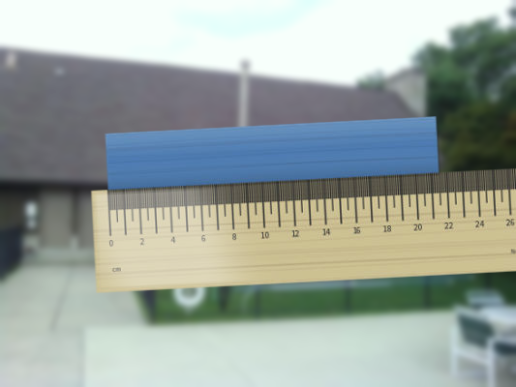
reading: **21.5** cm
